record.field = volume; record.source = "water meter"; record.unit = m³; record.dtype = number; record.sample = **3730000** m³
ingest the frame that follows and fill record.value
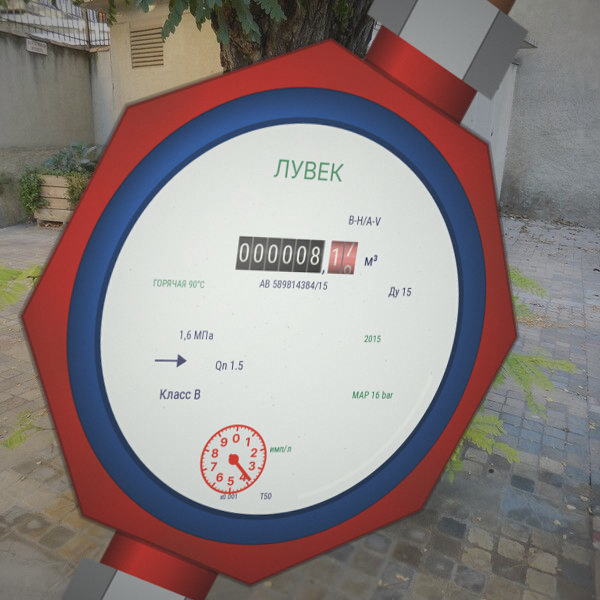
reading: **8.173** m³
